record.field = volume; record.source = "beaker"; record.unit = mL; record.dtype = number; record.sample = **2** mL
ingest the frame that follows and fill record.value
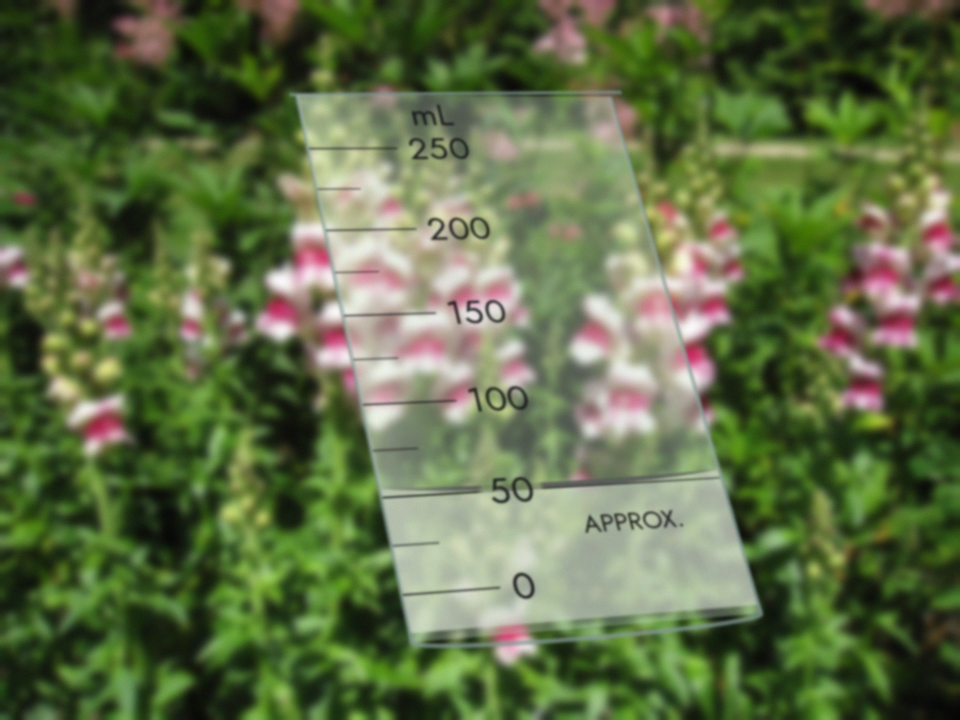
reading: **50** mL
